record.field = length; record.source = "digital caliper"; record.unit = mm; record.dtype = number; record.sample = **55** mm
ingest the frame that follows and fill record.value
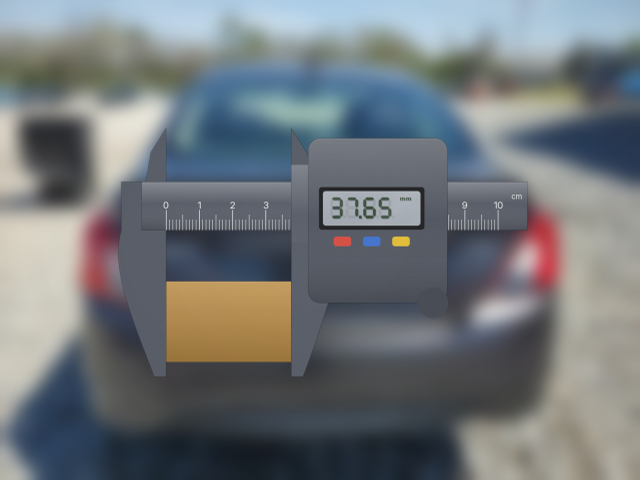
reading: **37.65** mm
